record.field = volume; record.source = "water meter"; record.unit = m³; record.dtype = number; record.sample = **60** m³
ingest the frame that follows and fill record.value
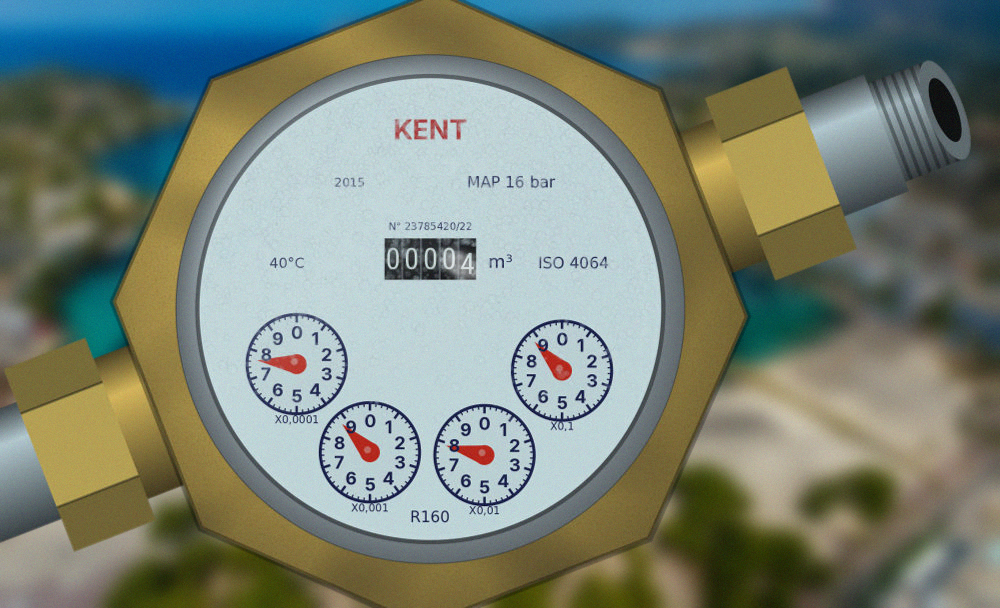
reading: **3.8787** m³
